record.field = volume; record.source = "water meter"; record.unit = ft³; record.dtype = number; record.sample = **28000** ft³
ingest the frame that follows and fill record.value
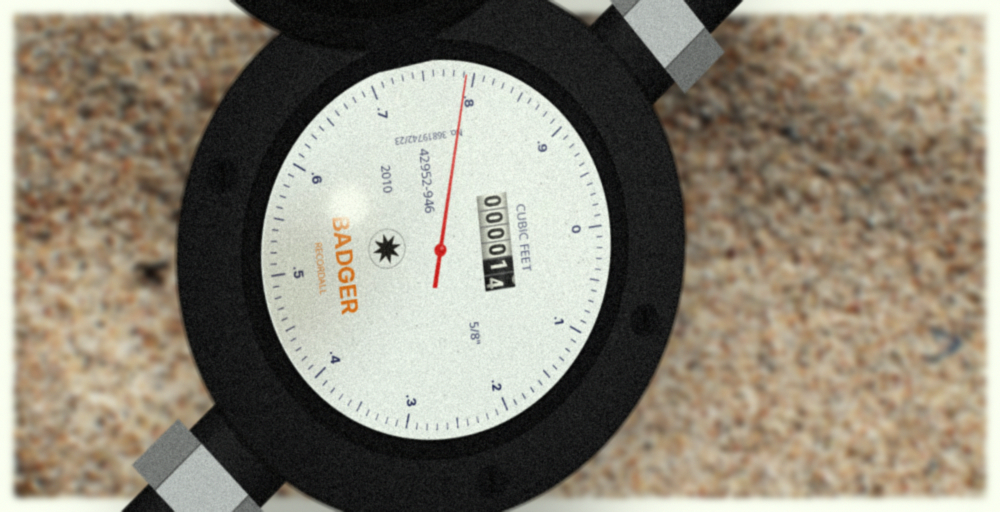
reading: **13.79** ft³
